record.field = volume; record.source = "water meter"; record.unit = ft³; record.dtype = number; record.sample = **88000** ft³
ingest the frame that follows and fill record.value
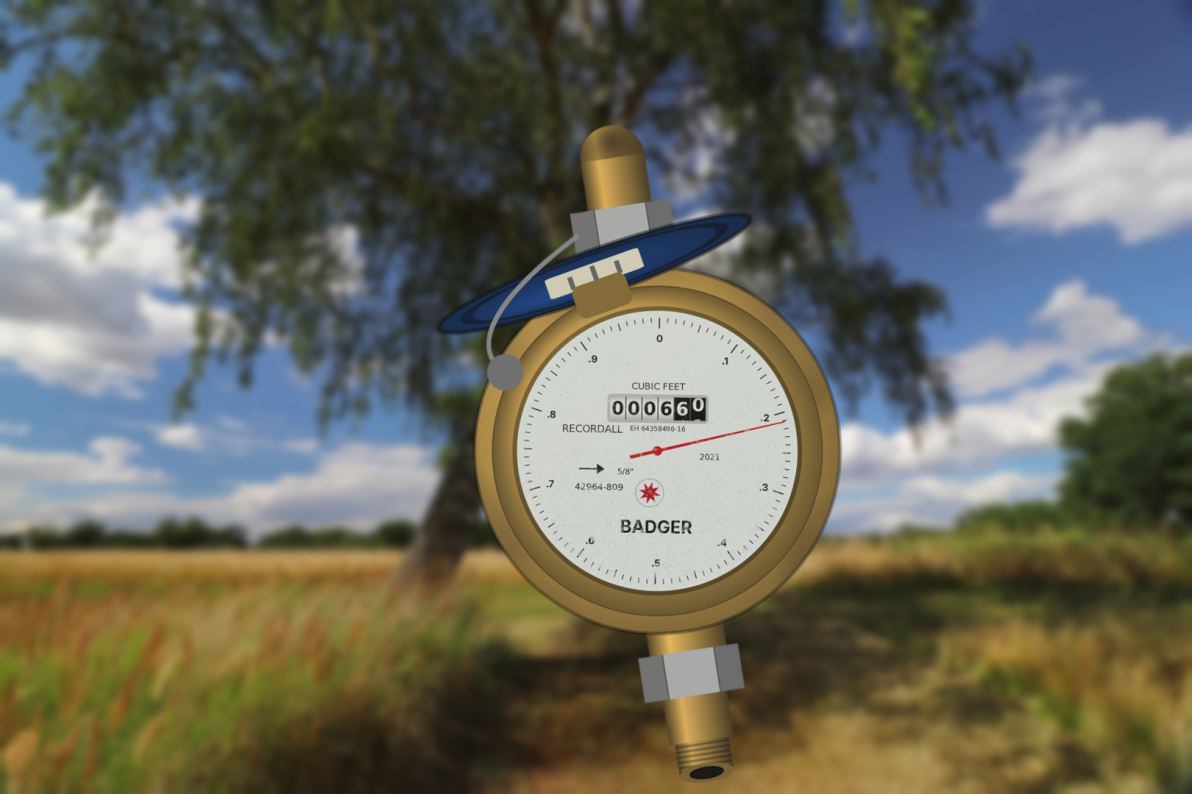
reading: **660.21** ft³
